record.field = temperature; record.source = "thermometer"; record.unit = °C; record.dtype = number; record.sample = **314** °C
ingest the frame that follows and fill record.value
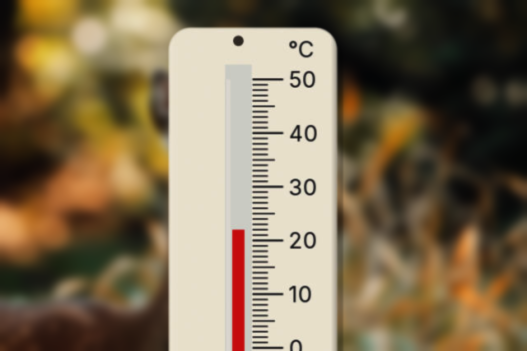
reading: **22** °C
